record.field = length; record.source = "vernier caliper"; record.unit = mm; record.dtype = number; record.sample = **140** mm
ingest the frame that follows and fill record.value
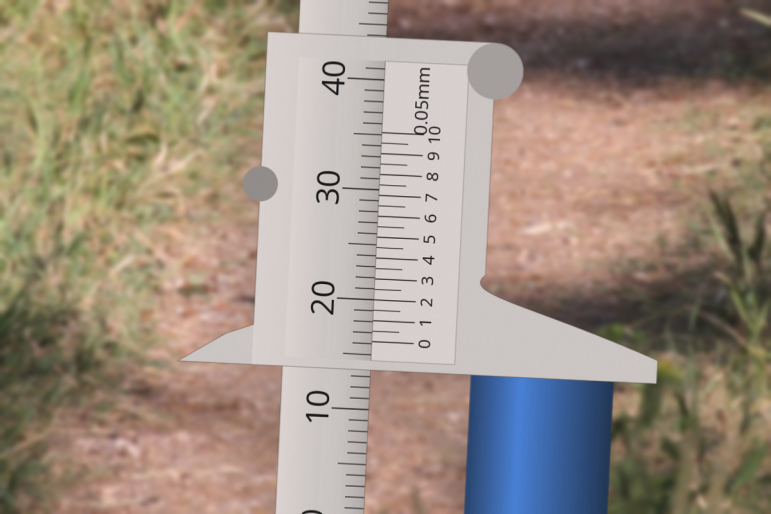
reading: **16.2** mm
